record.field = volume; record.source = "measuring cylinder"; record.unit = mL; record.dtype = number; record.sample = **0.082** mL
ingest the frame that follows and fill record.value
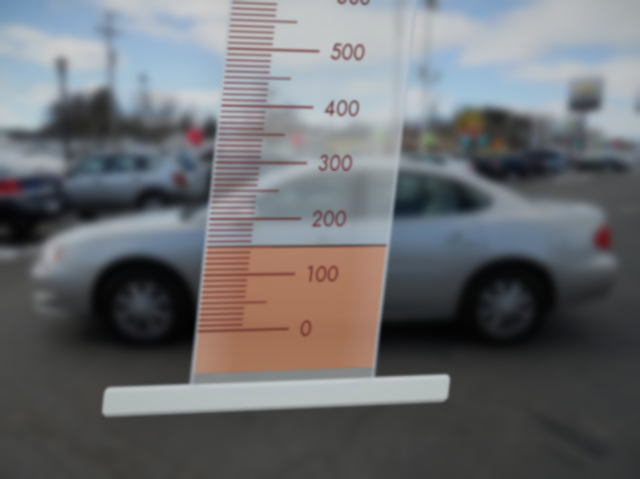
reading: **150** mL
